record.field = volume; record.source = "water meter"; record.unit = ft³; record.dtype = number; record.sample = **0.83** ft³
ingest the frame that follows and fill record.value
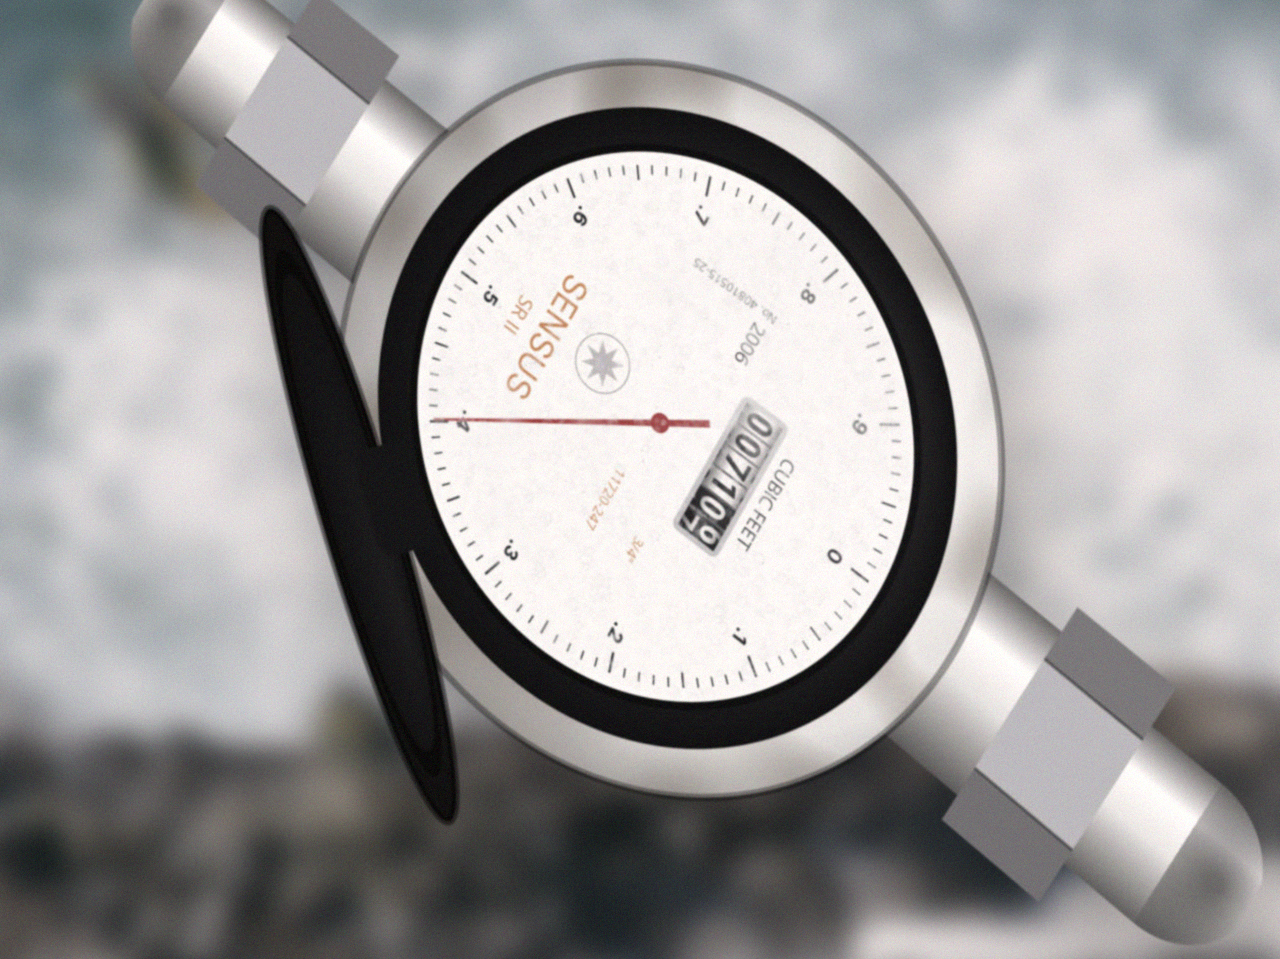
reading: **7106.40** ft³
